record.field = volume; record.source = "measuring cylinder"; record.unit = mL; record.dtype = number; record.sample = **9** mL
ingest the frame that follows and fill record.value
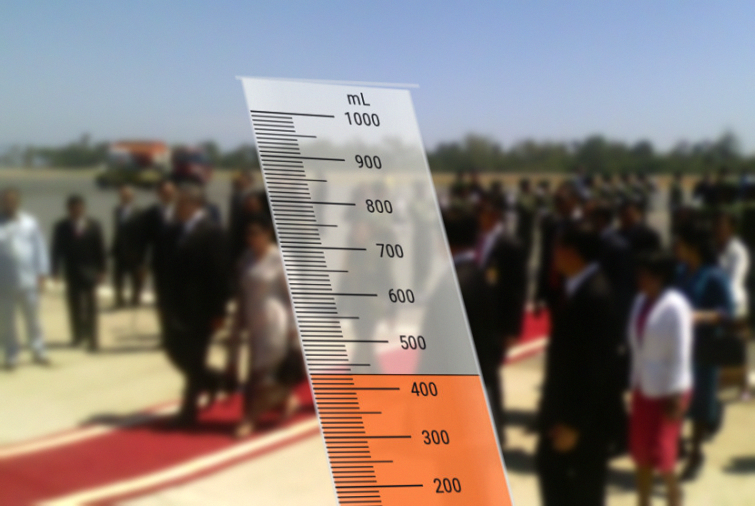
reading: **430** mL
